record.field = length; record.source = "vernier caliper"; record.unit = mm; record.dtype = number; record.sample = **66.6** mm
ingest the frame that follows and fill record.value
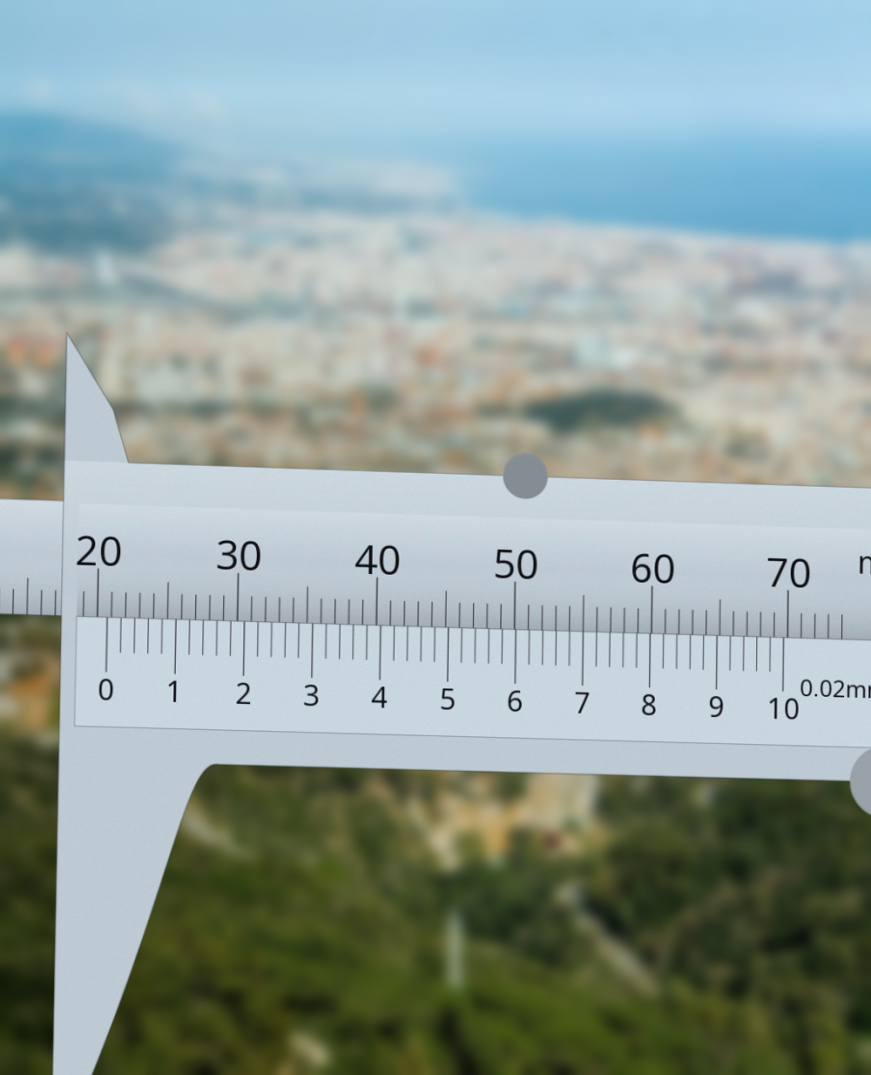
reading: **20.7** mm
